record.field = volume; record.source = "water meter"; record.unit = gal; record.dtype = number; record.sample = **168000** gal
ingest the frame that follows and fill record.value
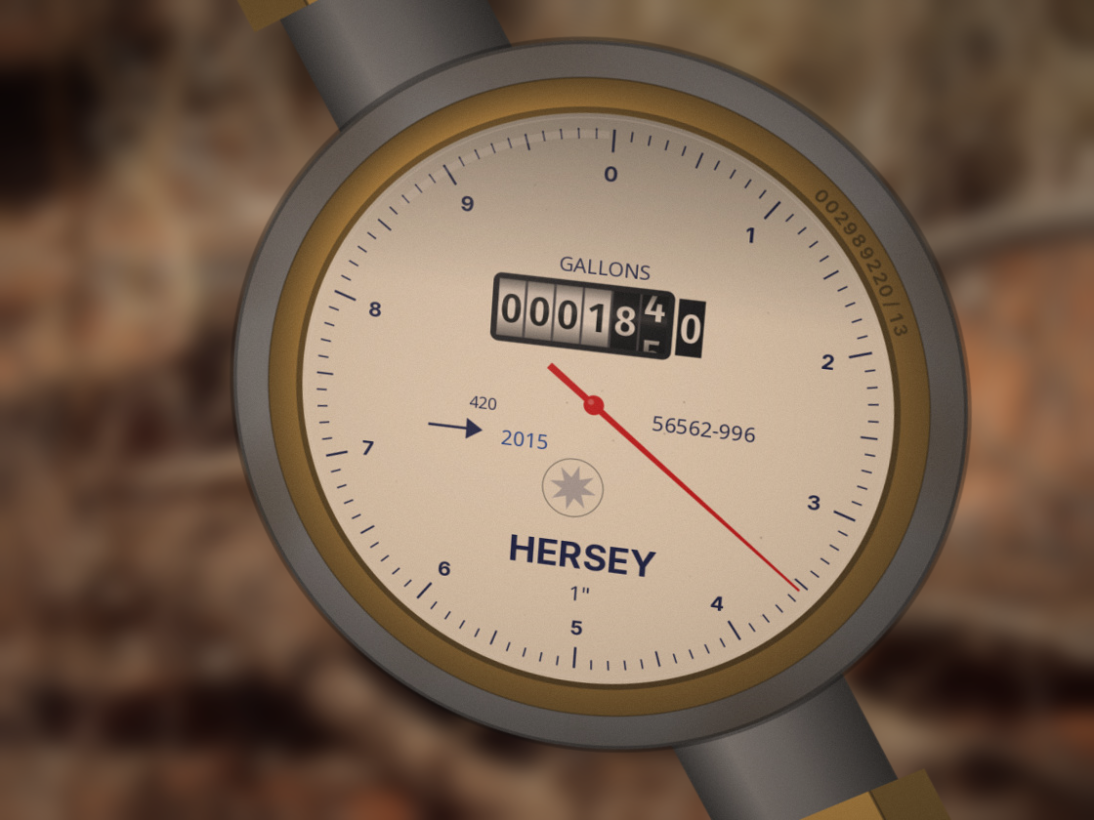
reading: **1843.5** gal
